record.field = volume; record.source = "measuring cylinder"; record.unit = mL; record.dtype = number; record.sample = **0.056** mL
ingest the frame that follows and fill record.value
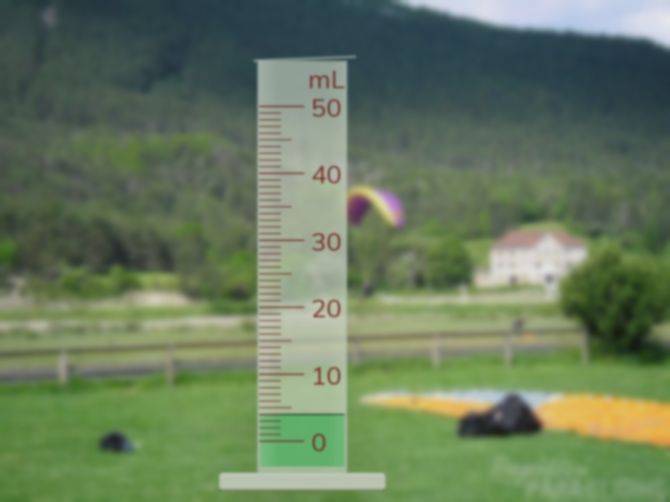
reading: **4** mL
